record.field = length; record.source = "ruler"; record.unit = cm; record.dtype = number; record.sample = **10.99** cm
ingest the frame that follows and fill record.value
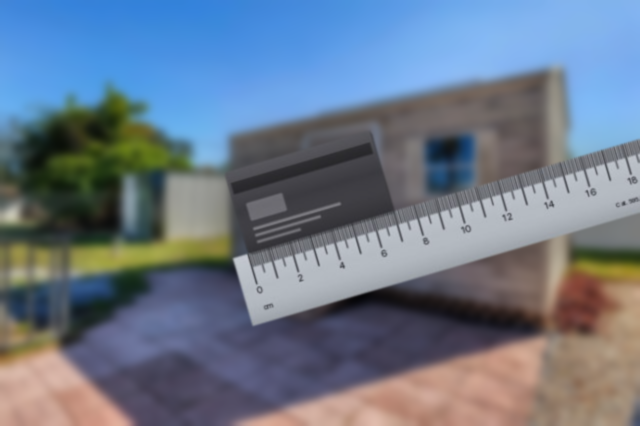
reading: **7** cm
